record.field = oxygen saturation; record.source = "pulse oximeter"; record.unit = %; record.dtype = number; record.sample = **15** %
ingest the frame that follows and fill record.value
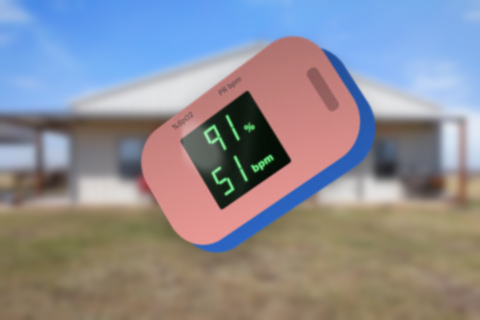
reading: **91** %
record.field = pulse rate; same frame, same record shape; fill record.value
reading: **51** bpm
